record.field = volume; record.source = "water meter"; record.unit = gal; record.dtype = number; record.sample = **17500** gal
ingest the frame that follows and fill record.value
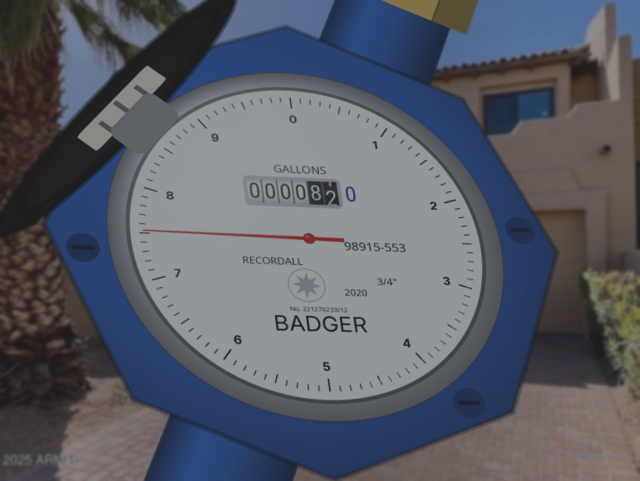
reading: **817.5** gal
